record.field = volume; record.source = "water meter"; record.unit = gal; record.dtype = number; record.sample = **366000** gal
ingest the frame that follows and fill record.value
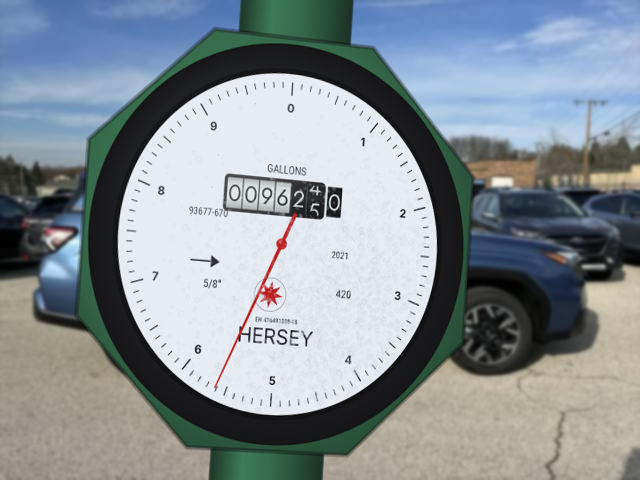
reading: **96245.6** gal
